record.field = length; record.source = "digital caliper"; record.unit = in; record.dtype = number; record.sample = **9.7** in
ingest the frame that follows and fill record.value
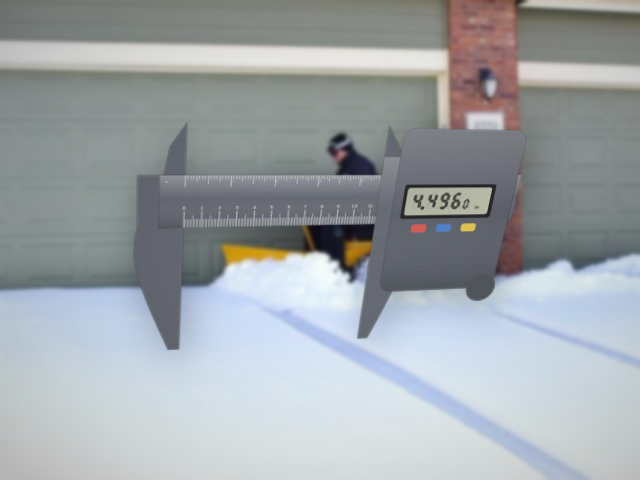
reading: **4.4960** in
